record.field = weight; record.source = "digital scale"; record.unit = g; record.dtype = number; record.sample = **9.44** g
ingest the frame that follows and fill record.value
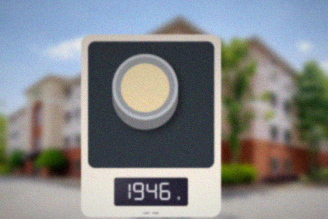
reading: **1946** g
